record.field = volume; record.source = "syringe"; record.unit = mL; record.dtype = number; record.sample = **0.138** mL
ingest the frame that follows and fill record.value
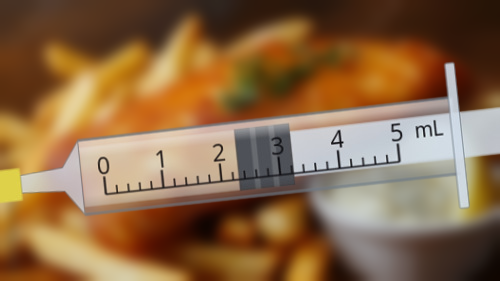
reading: **2.3** mL
